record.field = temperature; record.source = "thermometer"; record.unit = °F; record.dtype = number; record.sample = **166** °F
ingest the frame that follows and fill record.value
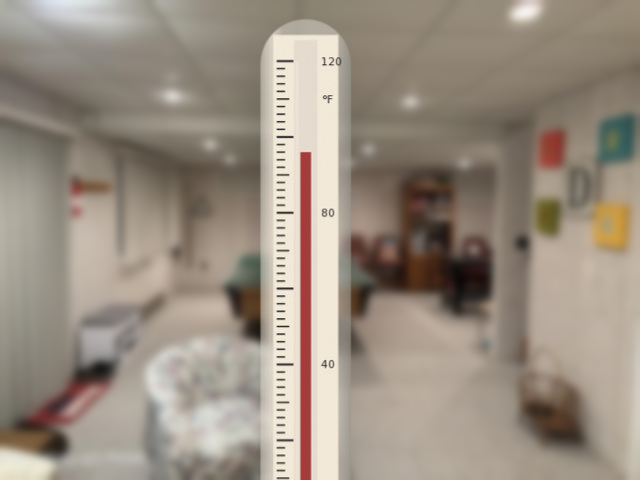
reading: **96** °F
